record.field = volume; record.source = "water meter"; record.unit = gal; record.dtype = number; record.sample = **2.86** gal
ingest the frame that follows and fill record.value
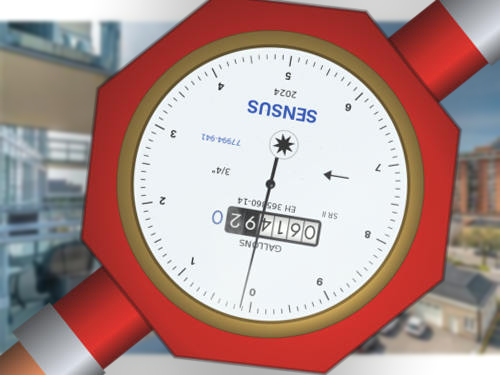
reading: **614920.1** gal
